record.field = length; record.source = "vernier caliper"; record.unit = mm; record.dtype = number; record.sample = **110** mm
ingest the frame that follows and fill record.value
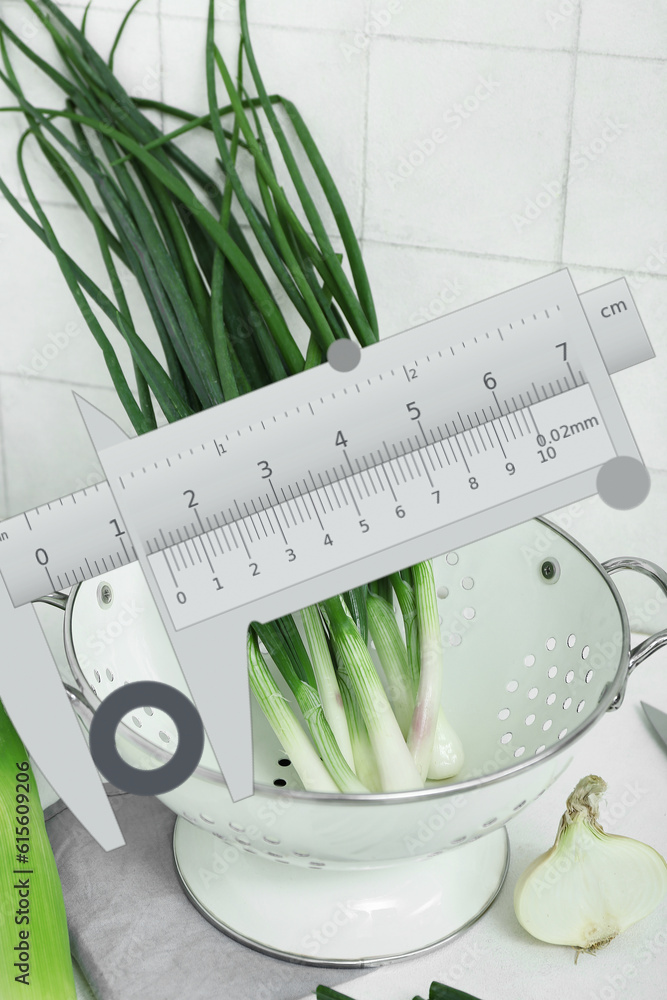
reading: **14.4** mm
